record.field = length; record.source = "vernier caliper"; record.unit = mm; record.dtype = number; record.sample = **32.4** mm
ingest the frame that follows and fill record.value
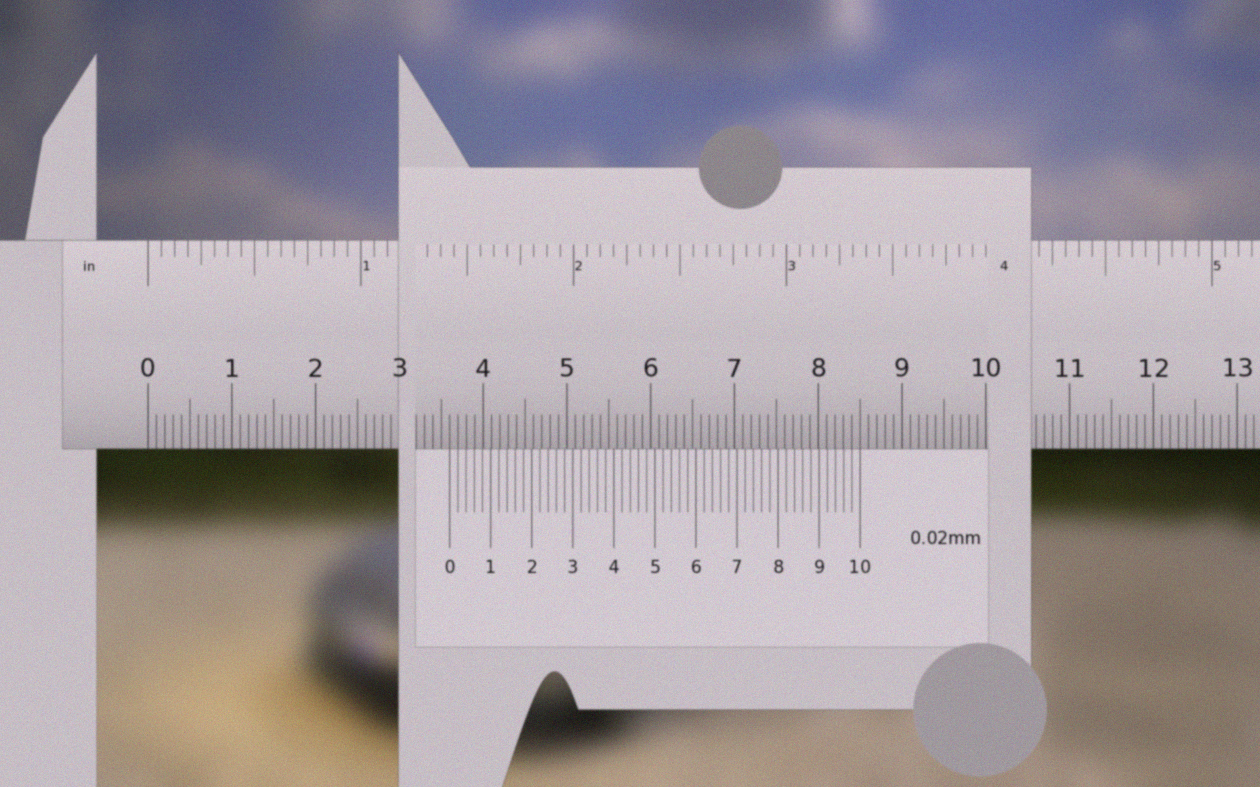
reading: **36.0** mm
